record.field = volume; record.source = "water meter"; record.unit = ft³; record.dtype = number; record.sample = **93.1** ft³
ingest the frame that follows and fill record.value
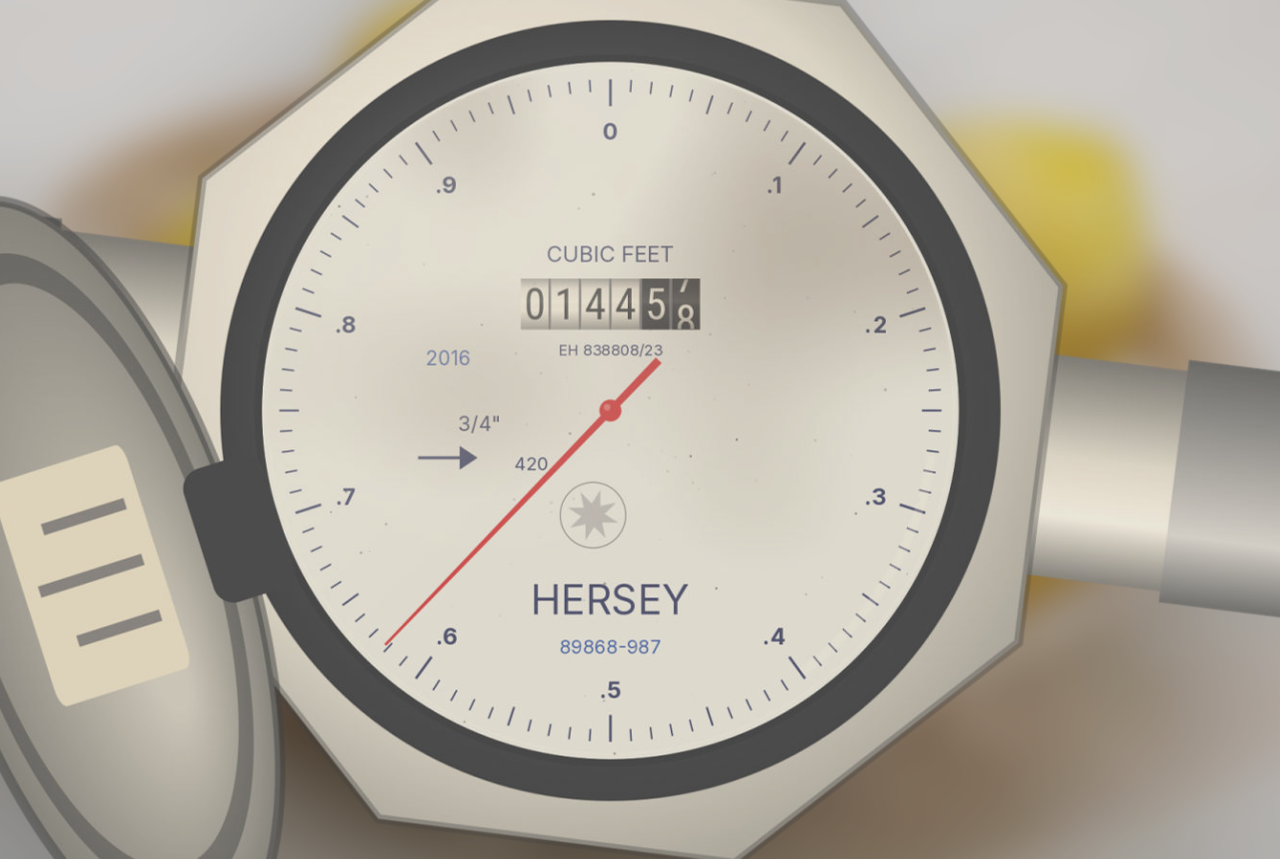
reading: **14457.62** ft³
